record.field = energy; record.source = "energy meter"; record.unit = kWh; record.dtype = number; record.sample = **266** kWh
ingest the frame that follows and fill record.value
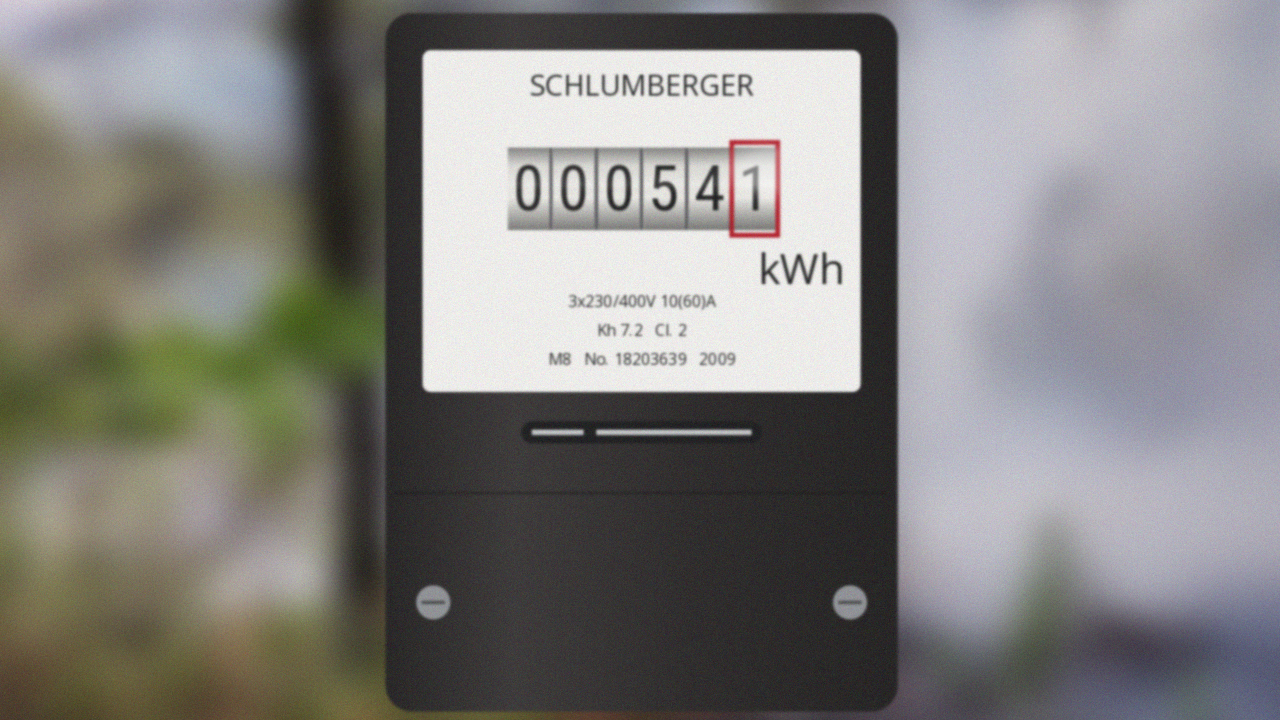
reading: **54.1** kWh
